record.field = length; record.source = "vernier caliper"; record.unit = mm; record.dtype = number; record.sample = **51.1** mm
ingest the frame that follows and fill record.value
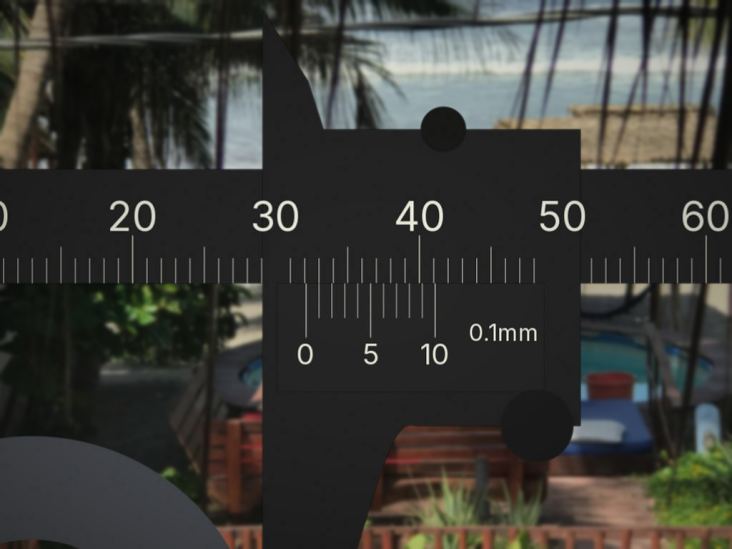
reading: **32.1** mm
